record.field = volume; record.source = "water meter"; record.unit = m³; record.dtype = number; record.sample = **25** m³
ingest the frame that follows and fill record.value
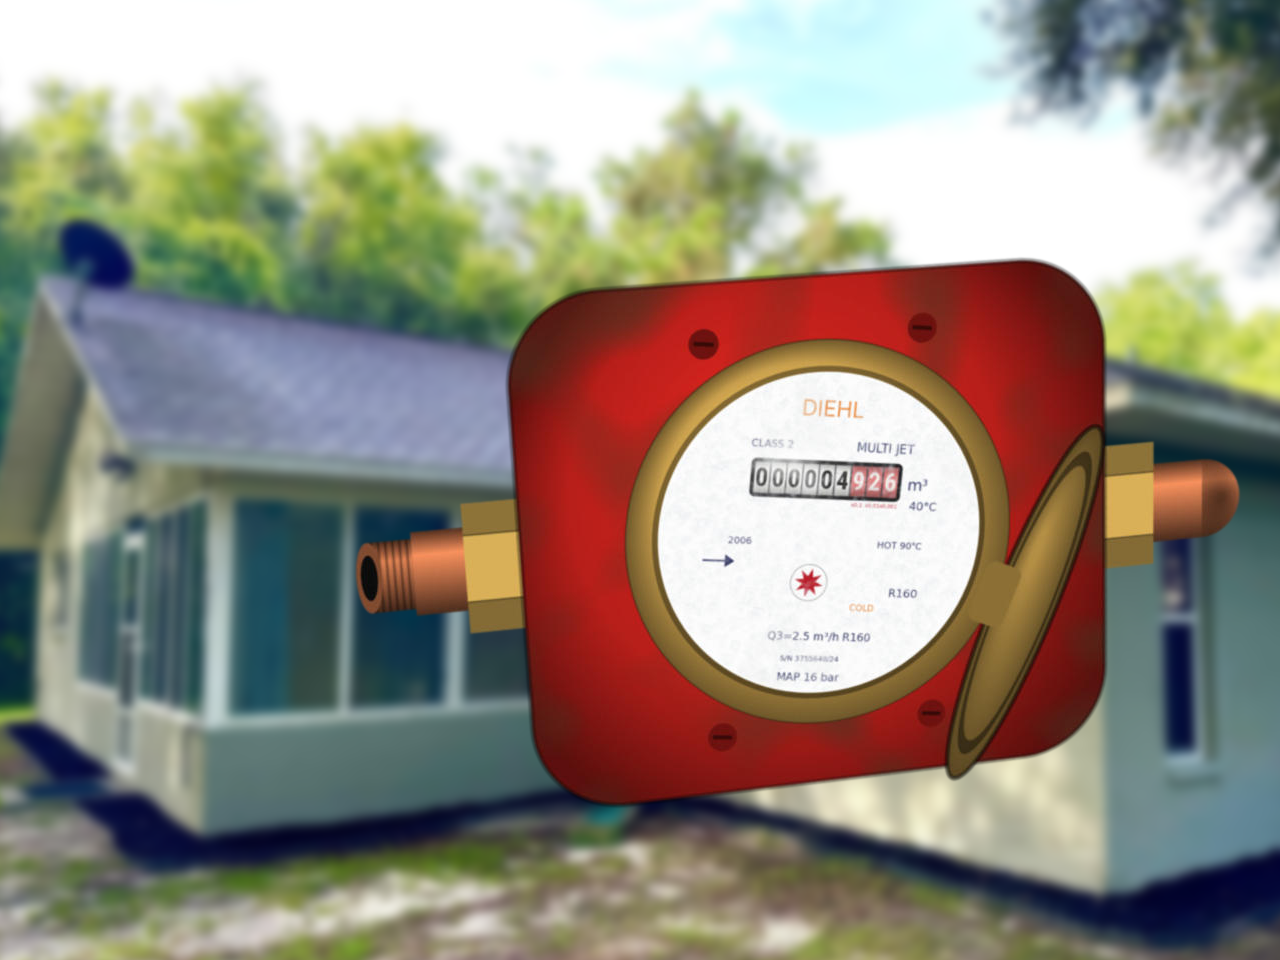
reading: **4.926** m³
